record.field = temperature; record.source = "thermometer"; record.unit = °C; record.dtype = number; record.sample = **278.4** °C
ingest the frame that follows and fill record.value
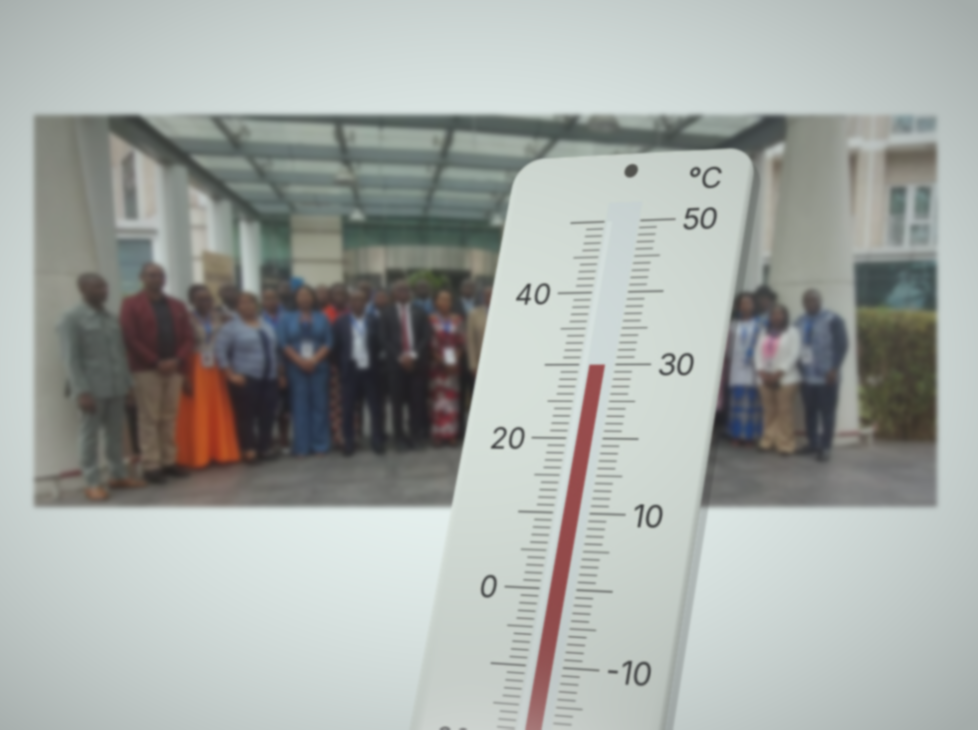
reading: **30** °C
